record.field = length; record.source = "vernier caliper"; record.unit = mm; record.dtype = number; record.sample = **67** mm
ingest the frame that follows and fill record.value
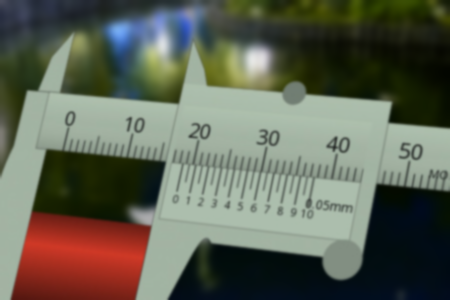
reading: **18.5** mm
